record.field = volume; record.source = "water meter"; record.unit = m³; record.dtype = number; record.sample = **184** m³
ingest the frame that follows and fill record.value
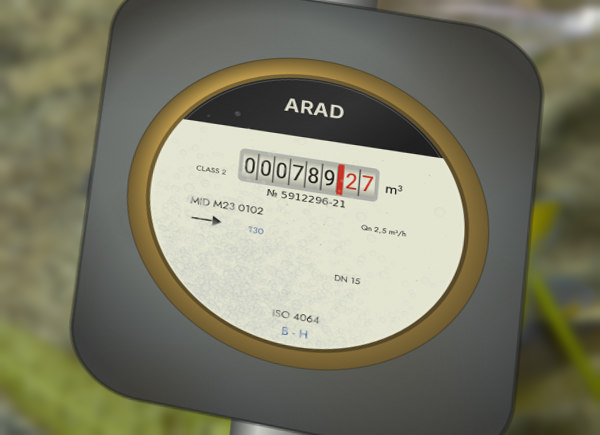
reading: **789.27** m³
